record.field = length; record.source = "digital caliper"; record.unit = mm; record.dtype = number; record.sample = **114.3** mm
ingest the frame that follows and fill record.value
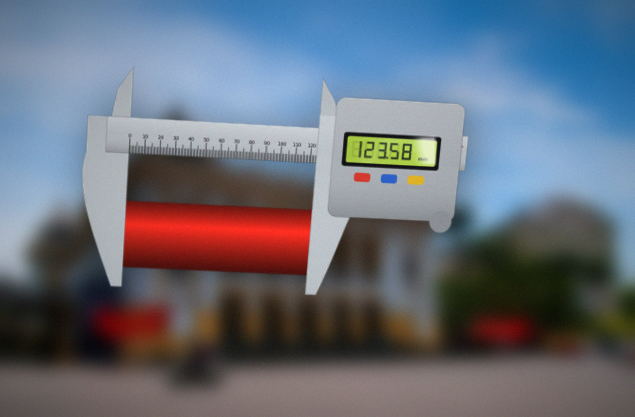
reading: **123.58** mm
